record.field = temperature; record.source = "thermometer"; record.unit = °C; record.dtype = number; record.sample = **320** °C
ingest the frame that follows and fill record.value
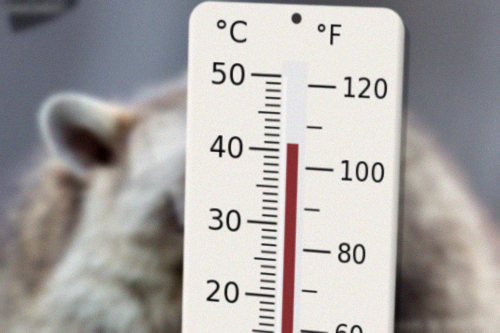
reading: **41** °C
